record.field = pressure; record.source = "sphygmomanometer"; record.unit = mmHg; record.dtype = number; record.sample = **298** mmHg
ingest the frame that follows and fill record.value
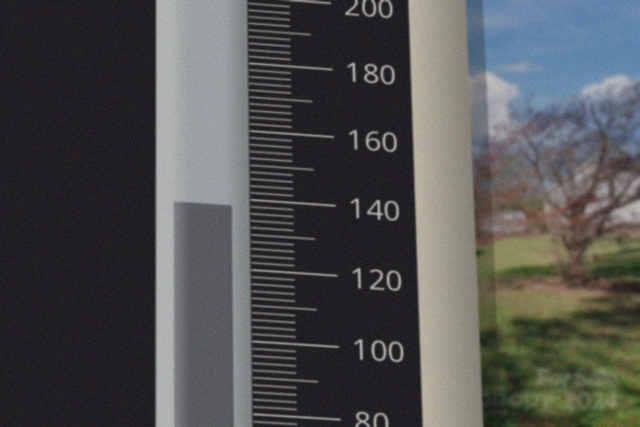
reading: **138** mmHg
